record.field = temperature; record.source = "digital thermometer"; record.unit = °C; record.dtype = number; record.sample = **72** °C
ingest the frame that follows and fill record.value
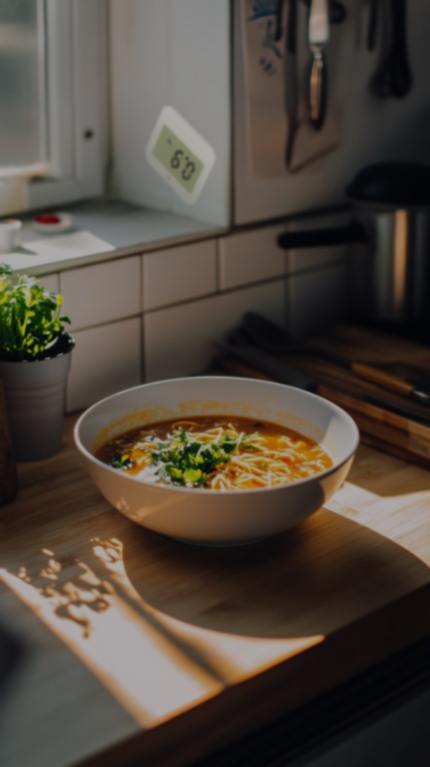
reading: **0.9** °C
